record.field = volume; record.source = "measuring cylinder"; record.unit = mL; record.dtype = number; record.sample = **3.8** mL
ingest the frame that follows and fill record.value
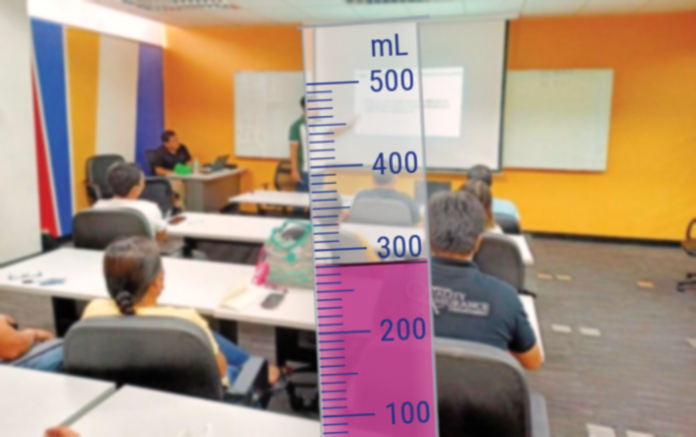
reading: **280** mL
